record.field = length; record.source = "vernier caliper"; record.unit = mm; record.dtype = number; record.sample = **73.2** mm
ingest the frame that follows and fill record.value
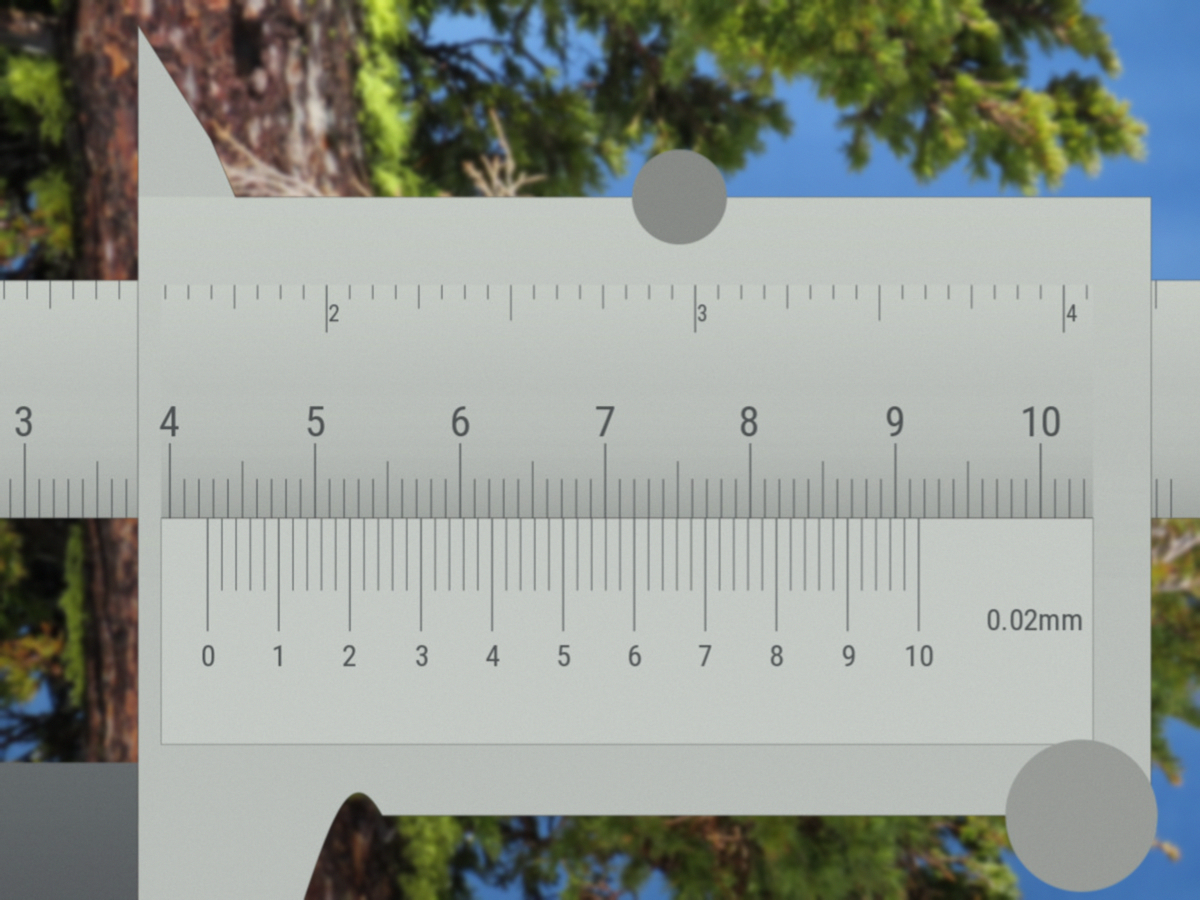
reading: **42.6** mm
